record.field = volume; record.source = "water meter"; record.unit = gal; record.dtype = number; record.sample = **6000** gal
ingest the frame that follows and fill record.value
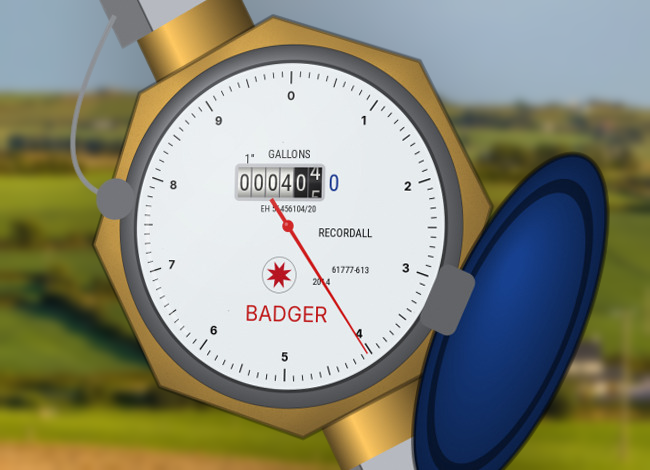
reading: **4044.0** gal
